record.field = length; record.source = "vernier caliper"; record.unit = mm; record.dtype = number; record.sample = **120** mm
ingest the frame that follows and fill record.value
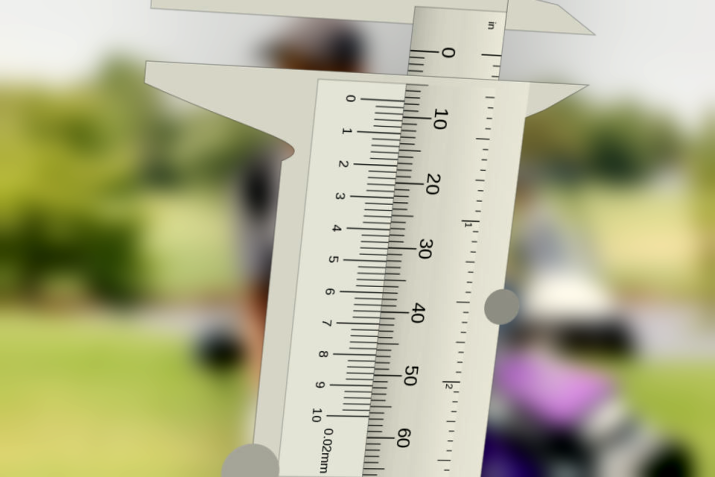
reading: **7.6** mm
